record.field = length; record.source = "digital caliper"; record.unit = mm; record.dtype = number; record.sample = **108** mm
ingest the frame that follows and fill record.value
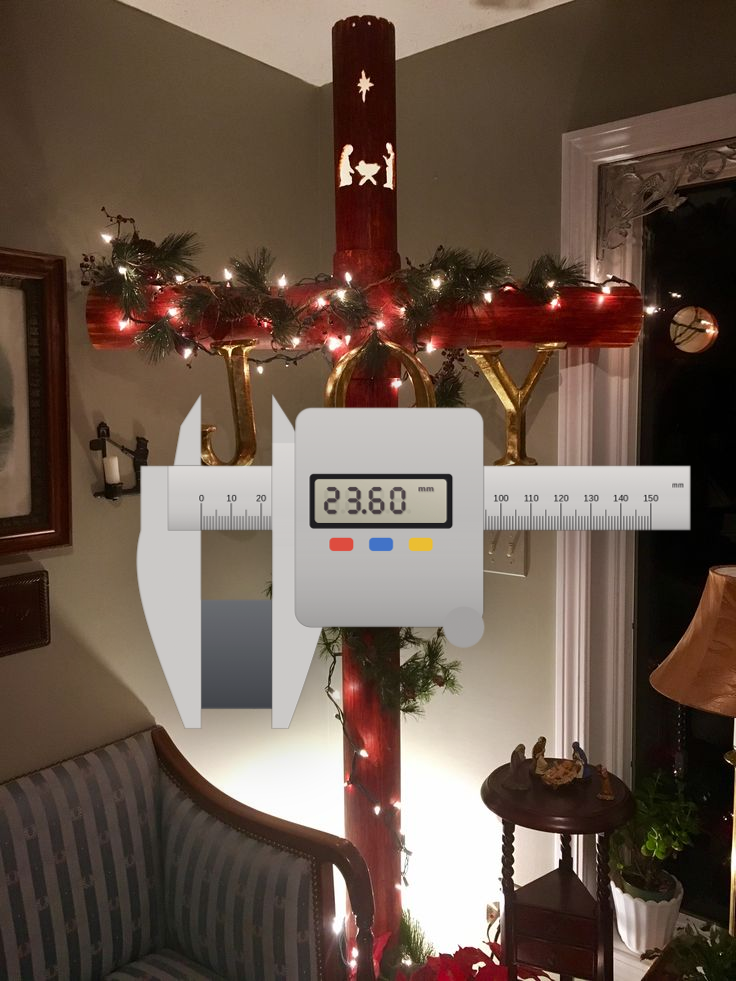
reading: **23.60** mm
